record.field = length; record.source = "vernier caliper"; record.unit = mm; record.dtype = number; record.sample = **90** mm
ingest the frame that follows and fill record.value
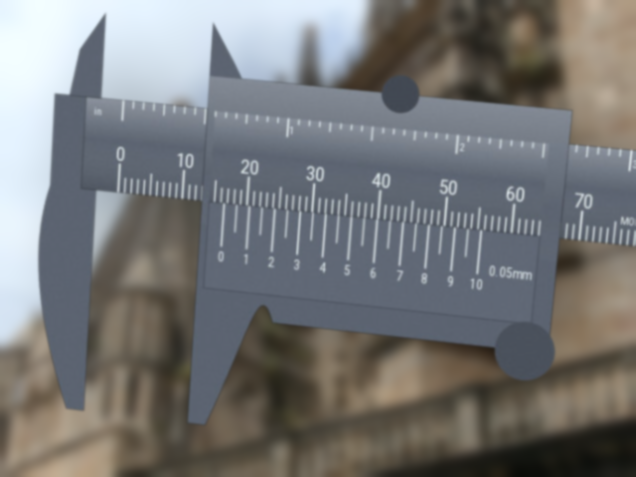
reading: **16.5** mm
